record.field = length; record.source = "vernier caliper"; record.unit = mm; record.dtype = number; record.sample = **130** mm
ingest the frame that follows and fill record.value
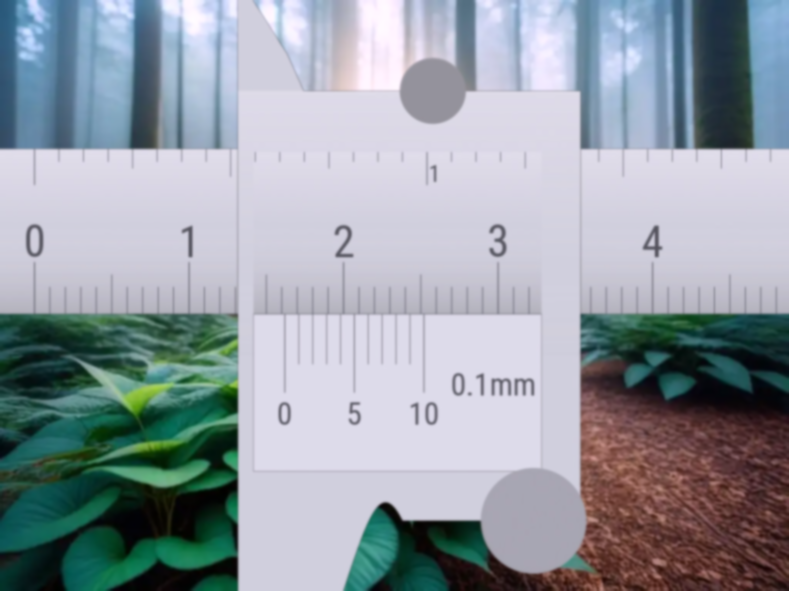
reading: **16.2** mm
